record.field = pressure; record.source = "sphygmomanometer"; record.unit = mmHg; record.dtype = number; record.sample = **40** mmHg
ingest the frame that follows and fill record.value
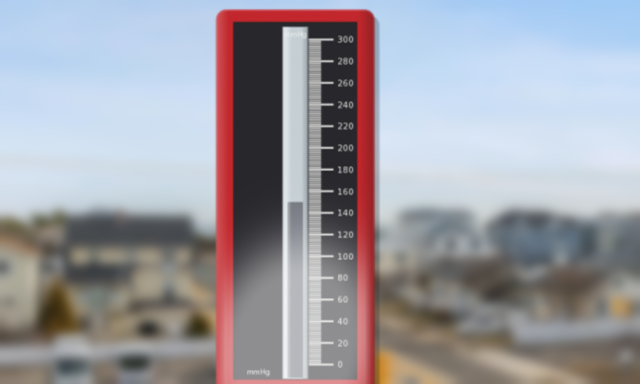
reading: **150** mmHg
